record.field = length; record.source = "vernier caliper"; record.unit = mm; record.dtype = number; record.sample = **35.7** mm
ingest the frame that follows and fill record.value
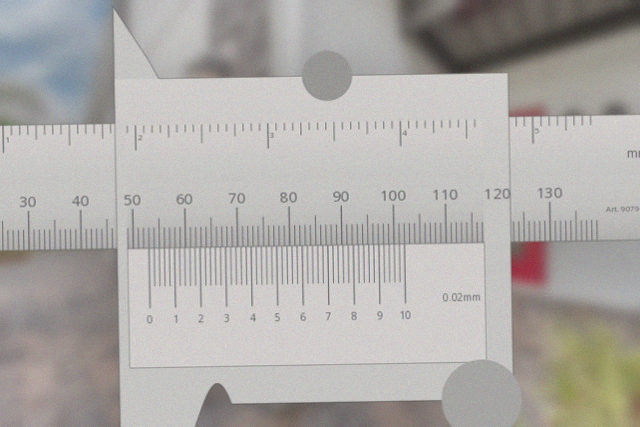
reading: **53.0** mm
